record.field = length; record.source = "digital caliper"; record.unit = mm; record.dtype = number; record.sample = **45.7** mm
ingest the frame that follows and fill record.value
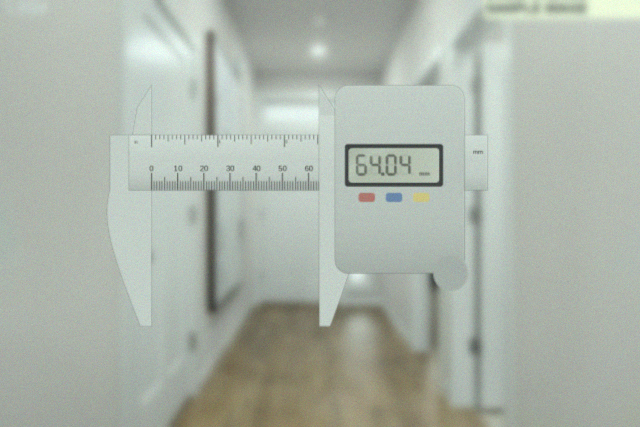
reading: **64.04** mm
